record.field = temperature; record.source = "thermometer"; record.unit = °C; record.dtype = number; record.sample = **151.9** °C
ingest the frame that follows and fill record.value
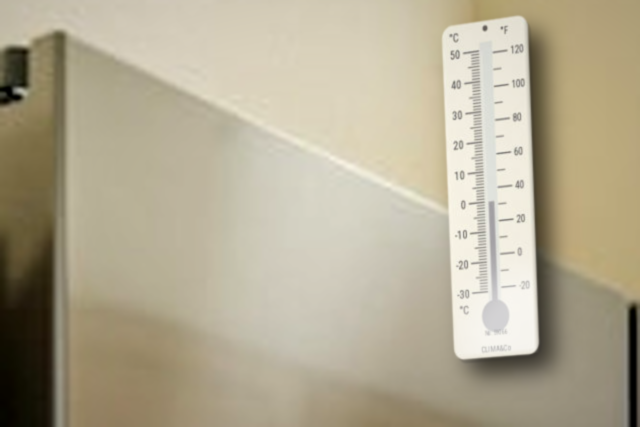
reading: **0** °C
